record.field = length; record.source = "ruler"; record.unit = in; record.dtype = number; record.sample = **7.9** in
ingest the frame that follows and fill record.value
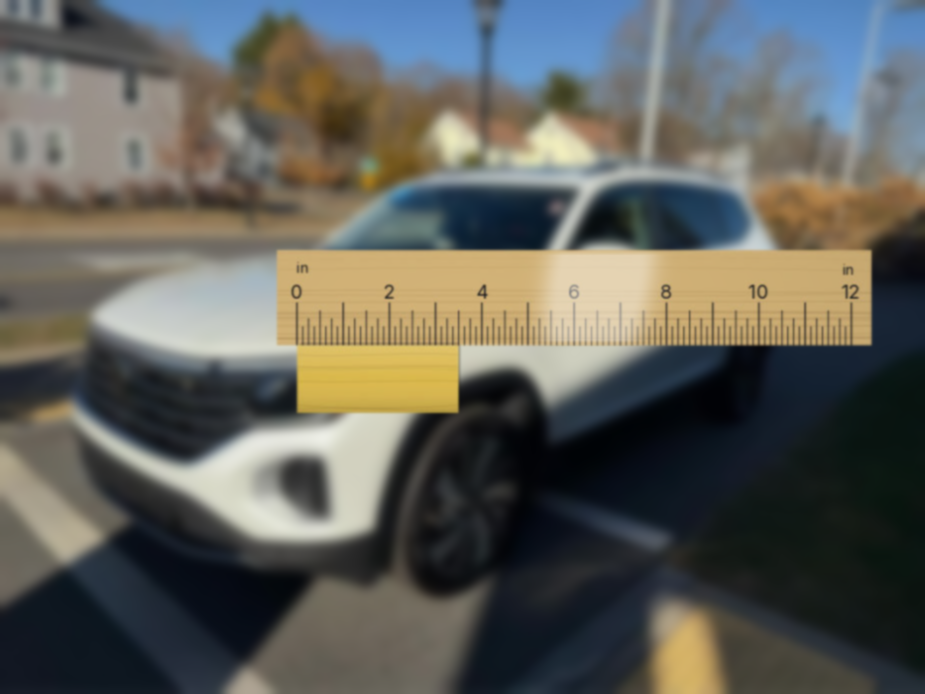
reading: **3.5** in
